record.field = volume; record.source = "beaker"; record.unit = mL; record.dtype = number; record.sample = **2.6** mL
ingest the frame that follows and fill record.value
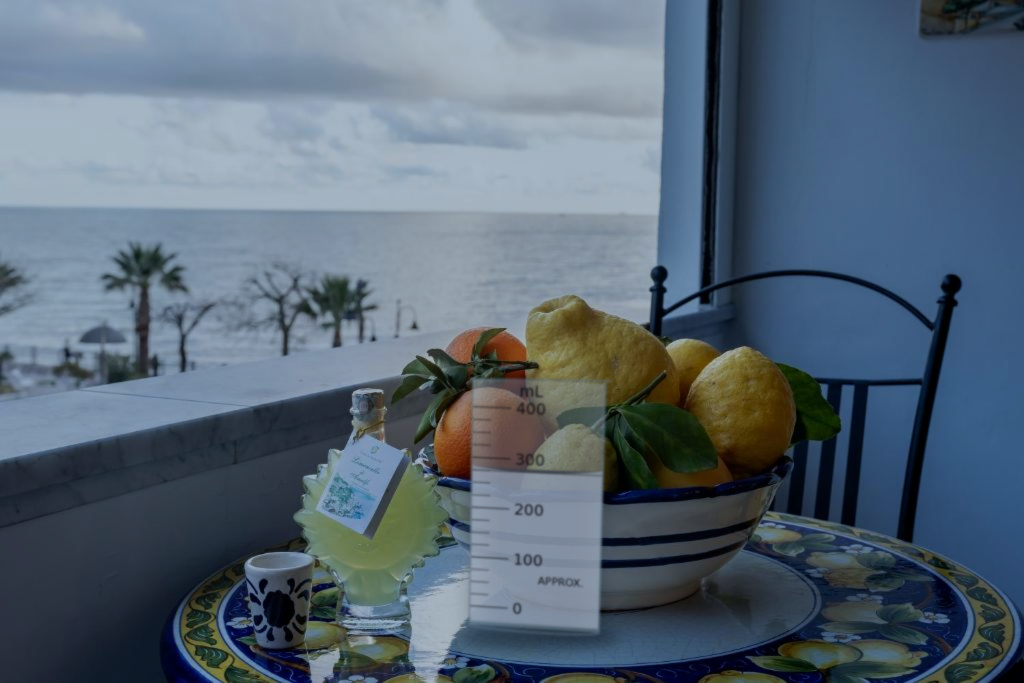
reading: **275** mL
